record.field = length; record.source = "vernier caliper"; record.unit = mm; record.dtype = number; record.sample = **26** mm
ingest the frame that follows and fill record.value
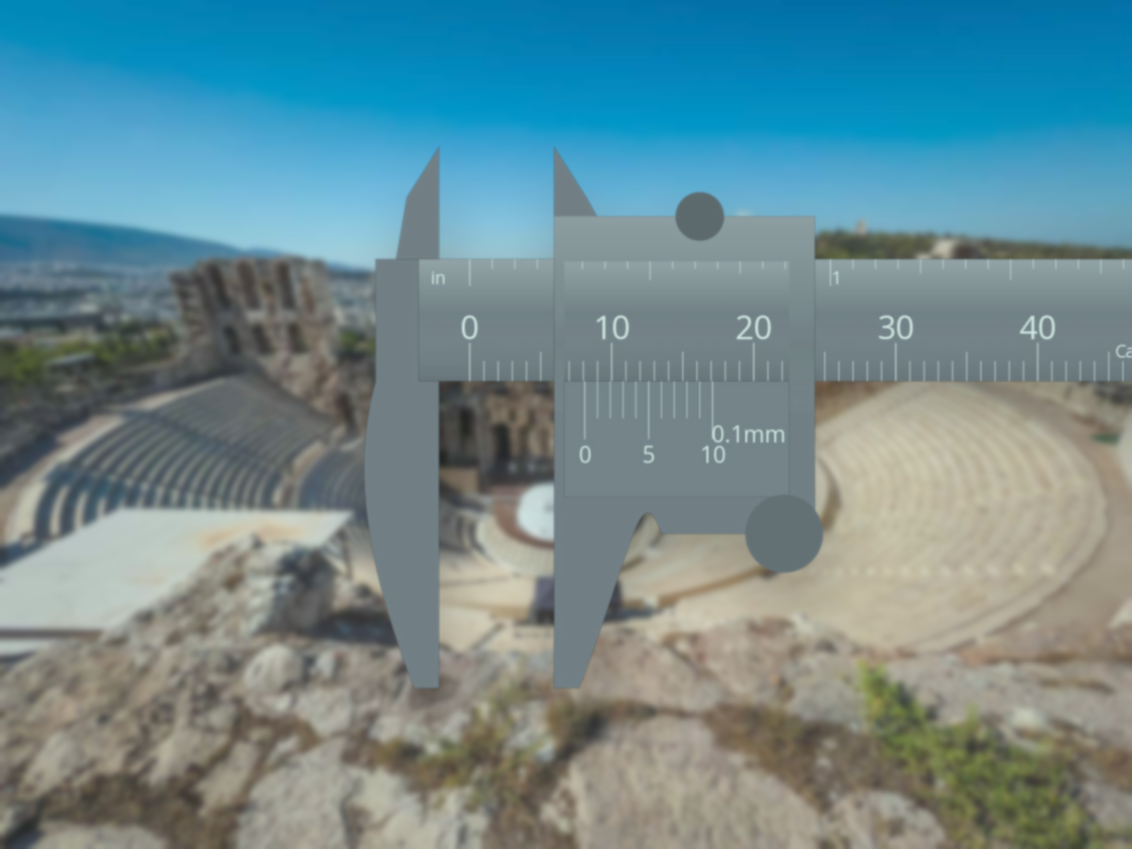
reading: **8.1** mm
